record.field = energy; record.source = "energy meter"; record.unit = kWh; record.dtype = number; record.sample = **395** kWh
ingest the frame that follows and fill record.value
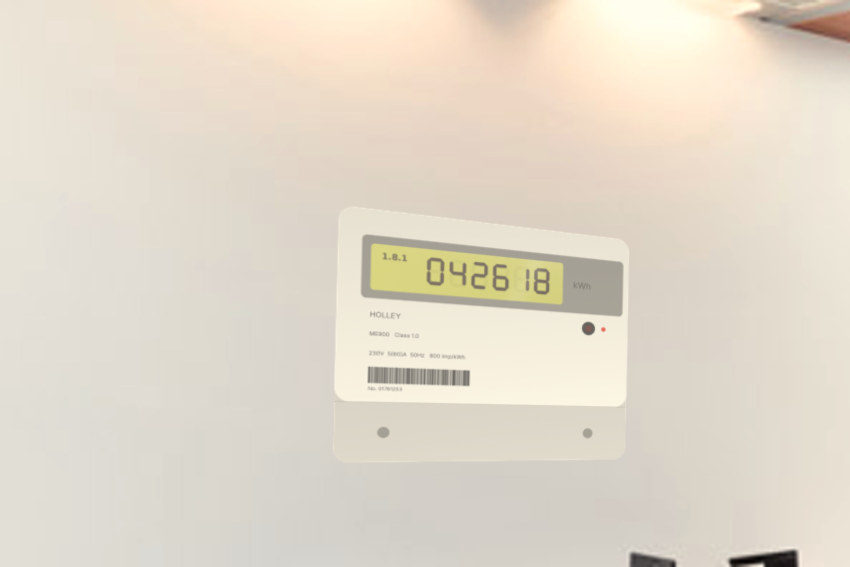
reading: **42618** kWh
